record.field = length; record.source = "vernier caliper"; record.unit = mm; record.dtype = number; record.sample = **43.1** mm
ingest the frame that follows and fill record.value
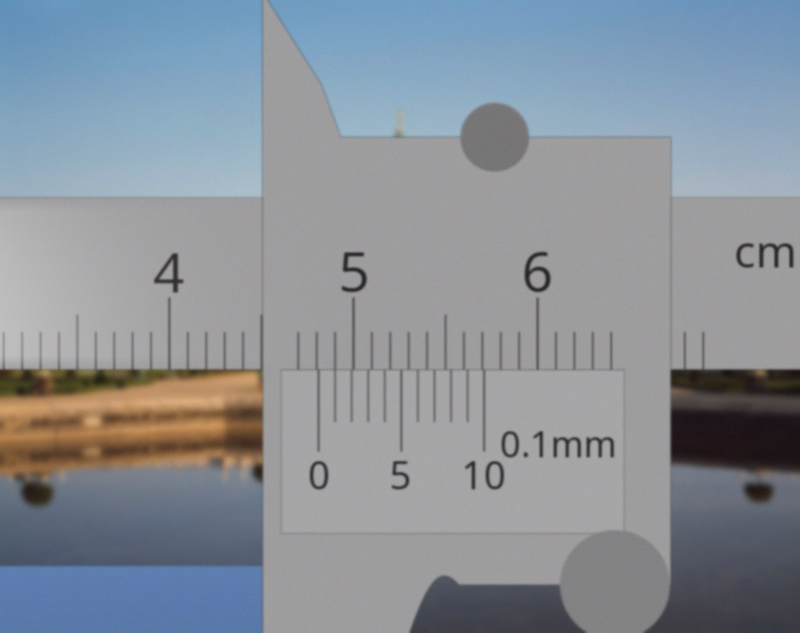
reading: **48.1** mm
